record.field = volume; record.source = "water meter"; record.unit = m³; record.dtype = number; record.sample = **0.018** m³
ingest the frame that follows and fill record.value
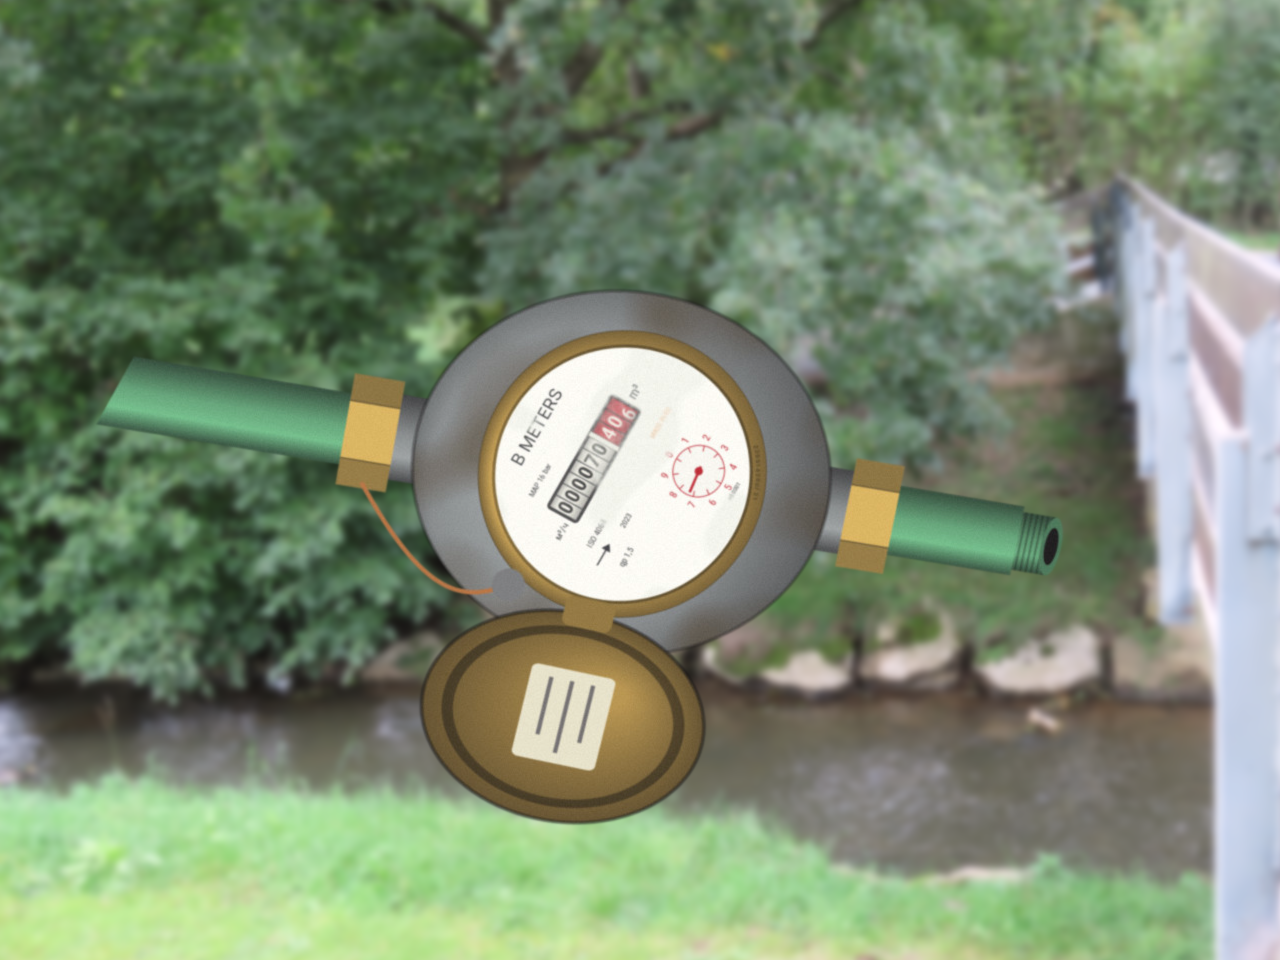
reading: **70.4057** m³
